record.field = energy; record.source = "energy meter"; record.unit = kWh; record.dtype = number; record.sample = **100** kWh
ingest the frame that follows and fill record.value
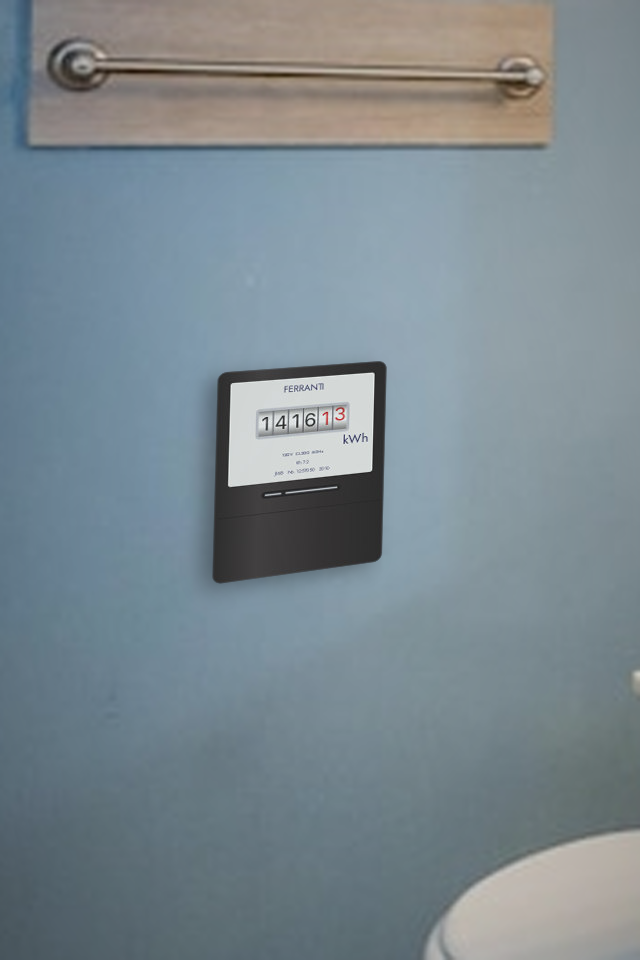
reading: **1416.13** kWh
